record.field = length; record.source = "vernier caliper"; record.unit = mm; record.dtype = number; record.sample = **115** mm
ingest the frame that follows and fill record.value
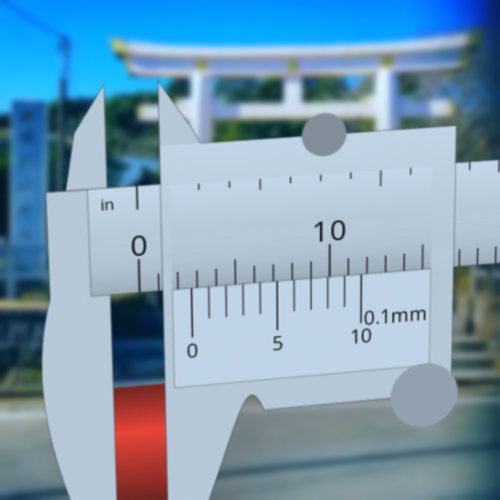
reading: **2.7** mm
